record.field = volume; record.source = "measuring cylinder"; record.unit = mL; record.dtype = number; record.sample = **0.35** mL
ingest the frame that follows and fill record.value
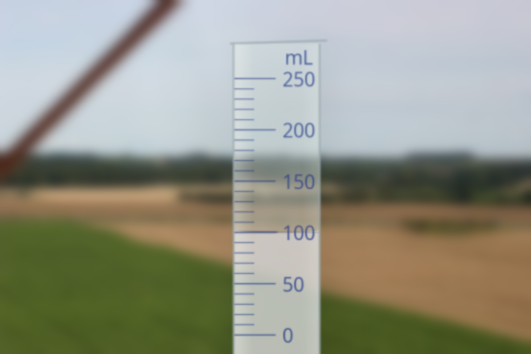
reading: **100** mL
